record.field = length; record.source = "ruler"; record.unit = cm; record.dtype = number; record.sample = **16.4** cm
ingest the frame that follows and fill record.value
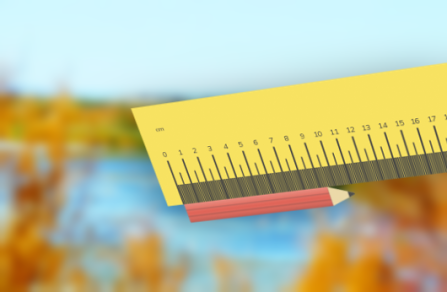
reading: **11** cm
